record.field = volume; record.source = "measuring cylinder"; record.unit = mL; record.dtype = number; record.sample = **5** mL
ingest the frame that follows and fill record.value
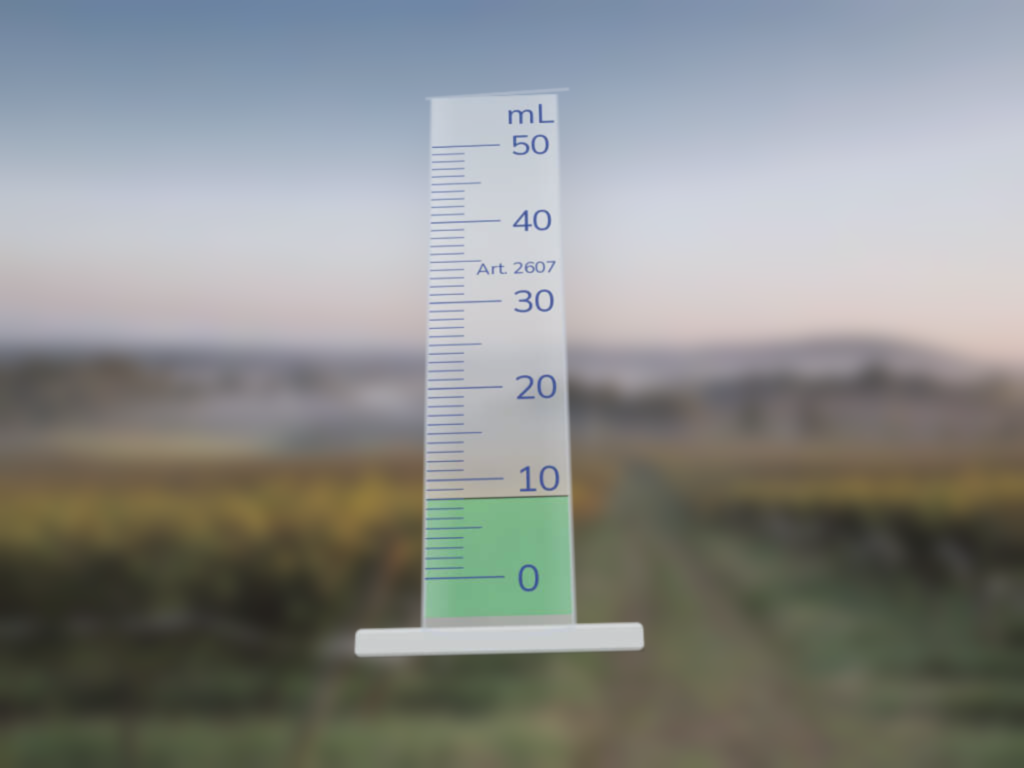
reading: **8** mL
